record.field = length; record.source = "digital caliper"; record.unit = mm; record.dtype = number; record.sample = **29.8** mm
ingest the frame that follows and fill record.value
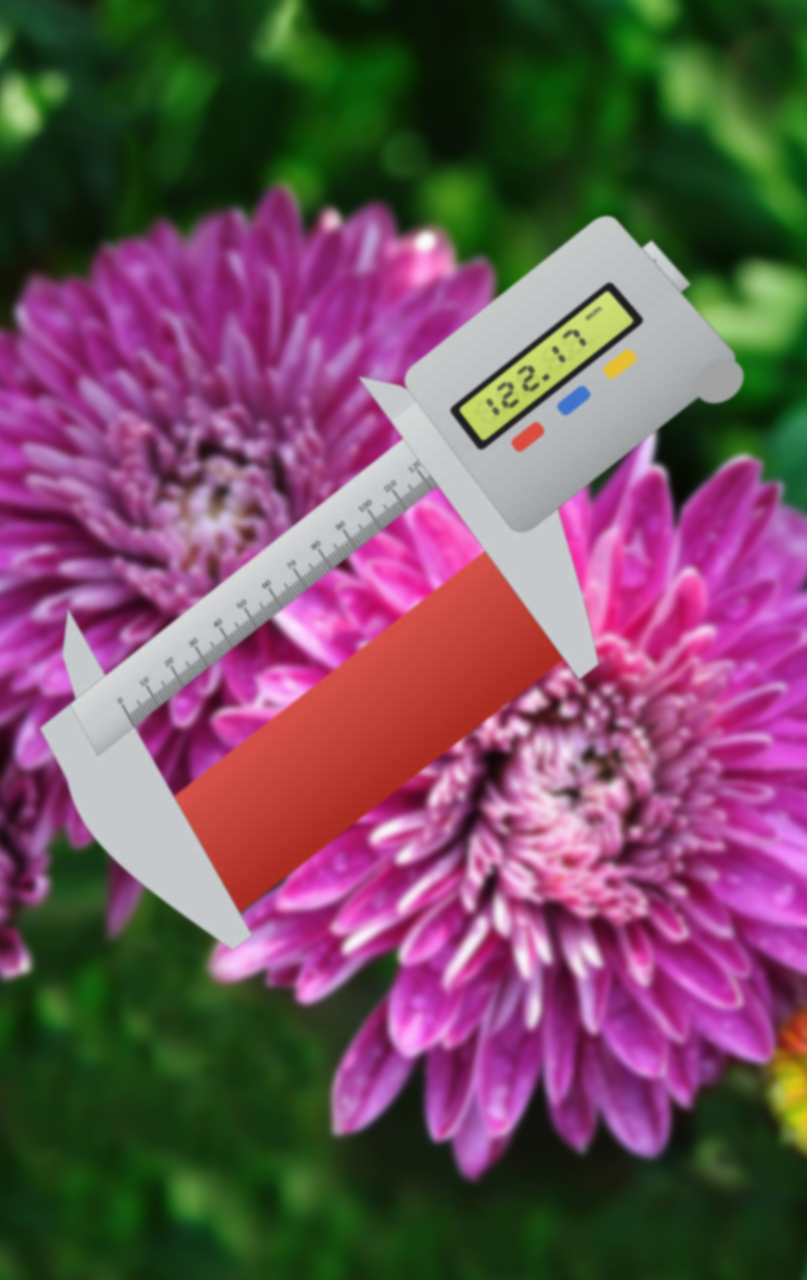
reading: **122.17** mm
